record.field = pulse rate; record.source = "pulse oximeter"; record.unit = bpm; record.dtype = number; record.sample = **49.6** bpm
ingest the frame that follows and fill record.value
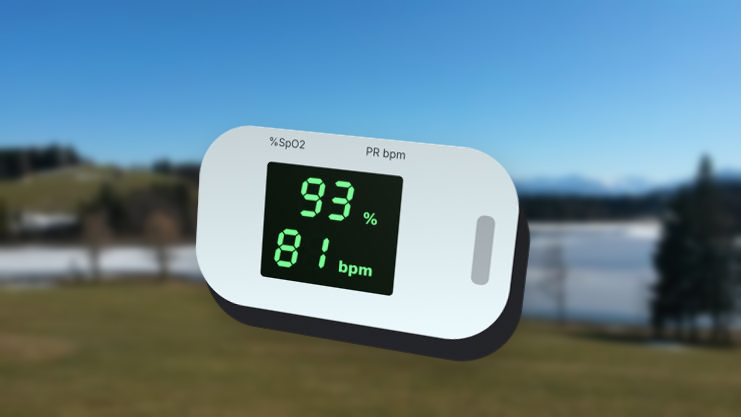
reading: **81** bpm
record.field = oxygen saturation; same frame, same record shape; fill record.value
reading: **93** %
